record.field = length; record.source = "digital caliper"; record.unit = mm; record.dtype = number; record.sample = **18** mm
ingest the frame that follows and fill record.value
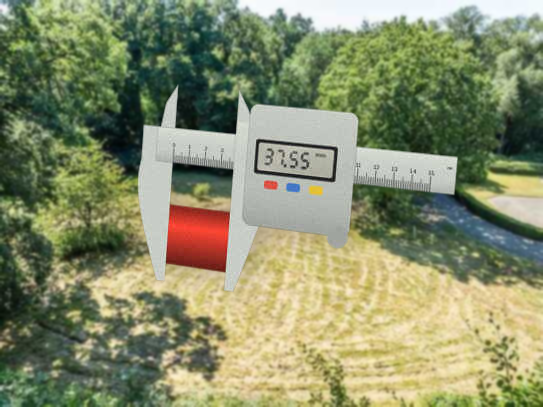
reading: **37.55** mm
